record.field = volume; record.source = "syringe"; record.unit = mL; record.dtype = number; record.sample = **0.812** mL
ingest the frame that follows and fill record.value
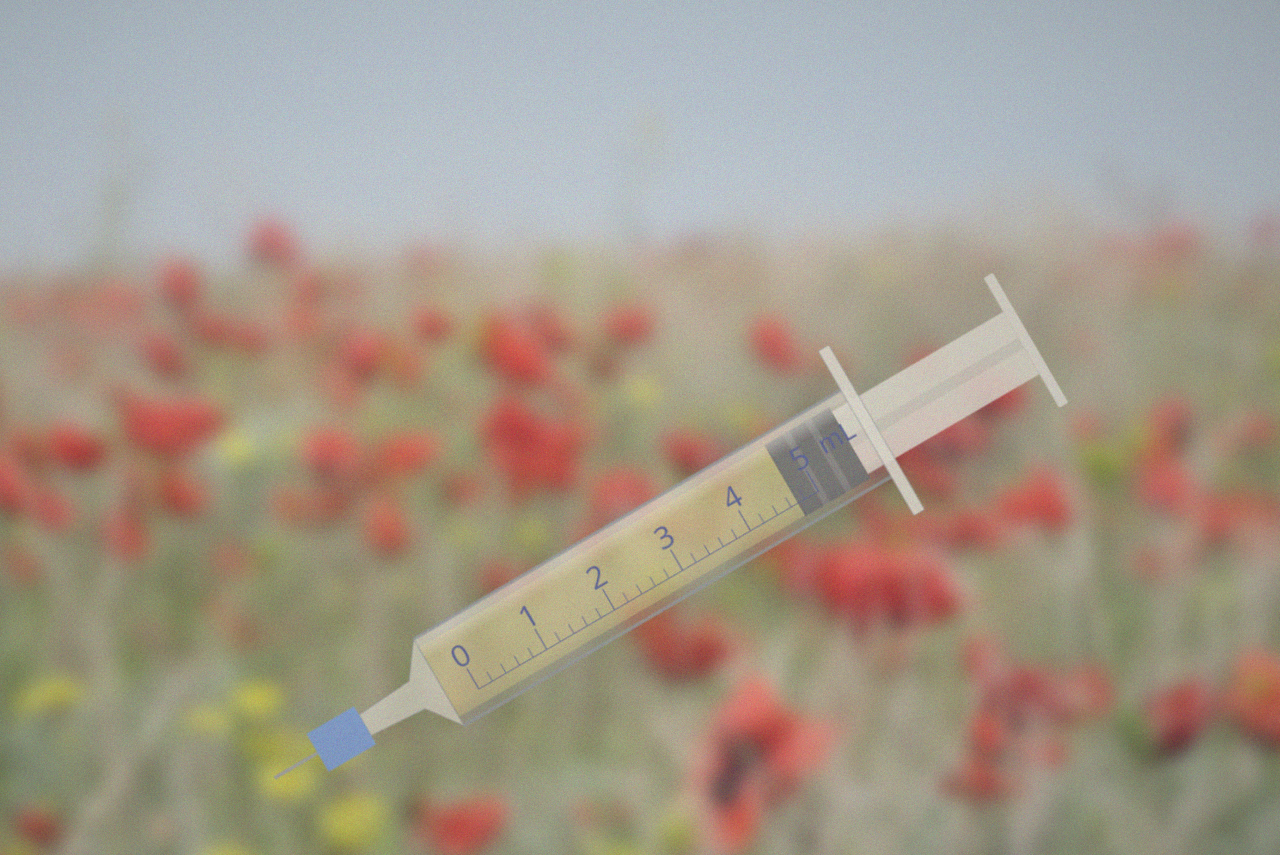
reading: **4.7** mL
